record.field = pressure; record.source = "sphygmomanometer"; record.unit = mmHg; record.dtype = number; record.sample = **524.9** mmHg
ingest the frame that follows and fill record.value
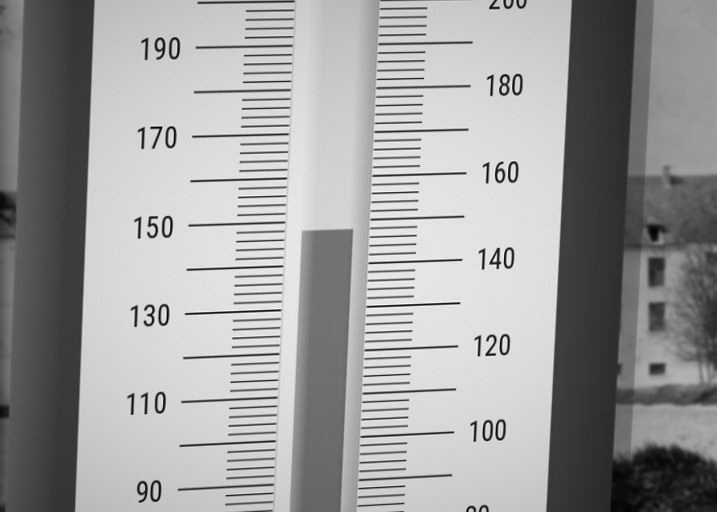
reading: **148** mmHg
